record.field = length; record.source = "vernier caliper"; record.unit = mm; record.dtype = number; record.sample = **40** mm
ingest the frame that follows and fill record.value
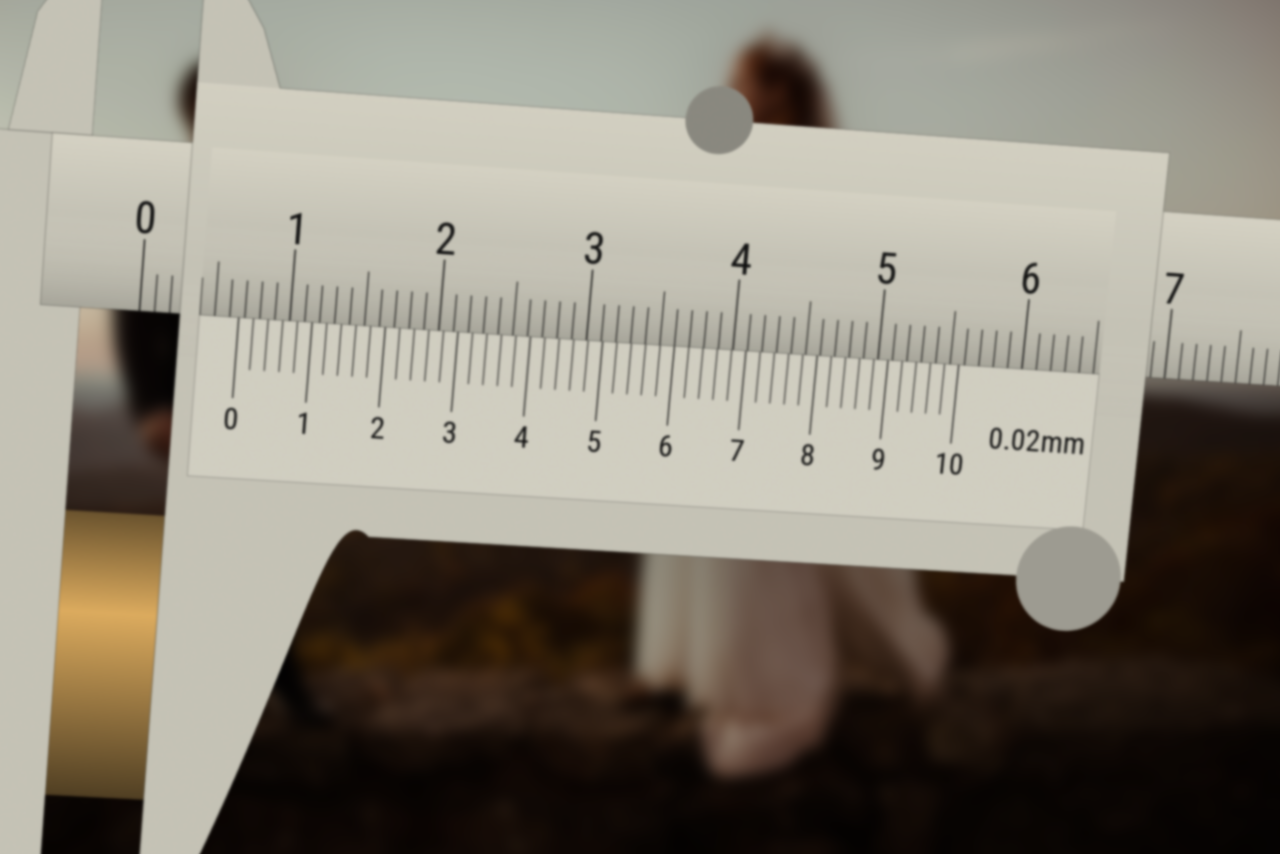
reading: **6.6** mm
